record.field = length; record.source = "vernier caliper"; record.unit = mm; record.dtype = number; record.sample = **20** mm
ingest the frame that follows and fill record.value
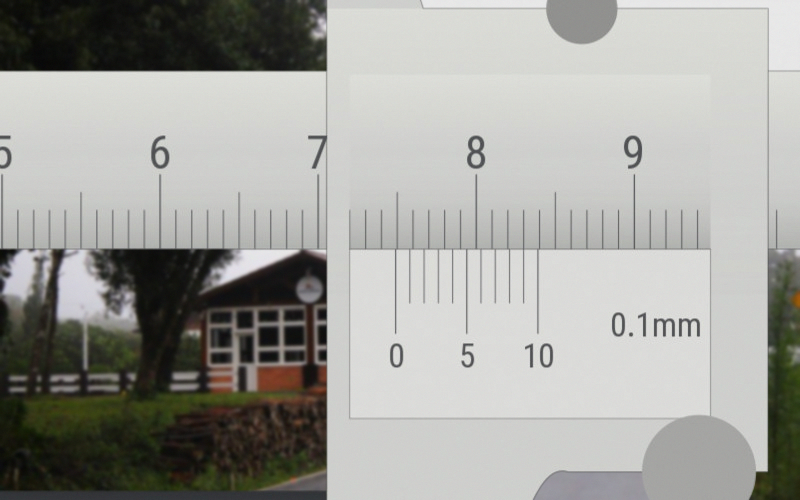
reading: **74.9** mm
